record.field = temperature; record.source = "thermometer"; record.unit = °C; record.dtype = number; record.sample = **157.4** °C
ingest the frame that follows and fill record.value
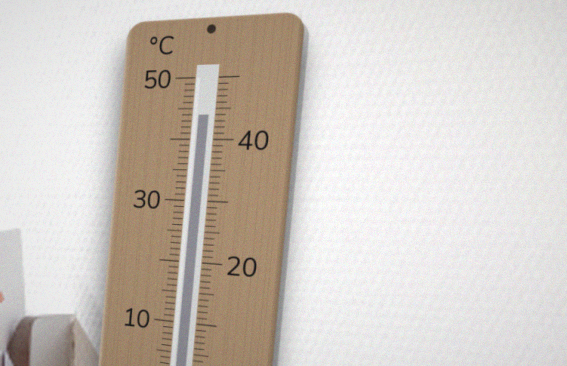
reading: **44** °C
